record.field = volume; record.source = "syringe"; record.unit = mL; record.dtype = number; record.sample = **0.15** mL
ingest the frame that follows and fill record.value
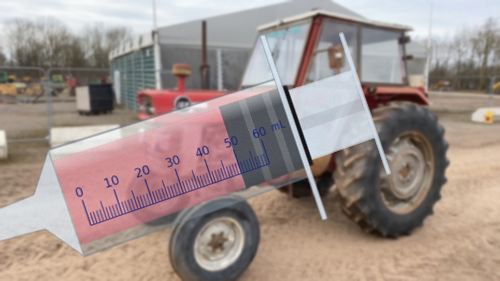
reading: **50** mL
